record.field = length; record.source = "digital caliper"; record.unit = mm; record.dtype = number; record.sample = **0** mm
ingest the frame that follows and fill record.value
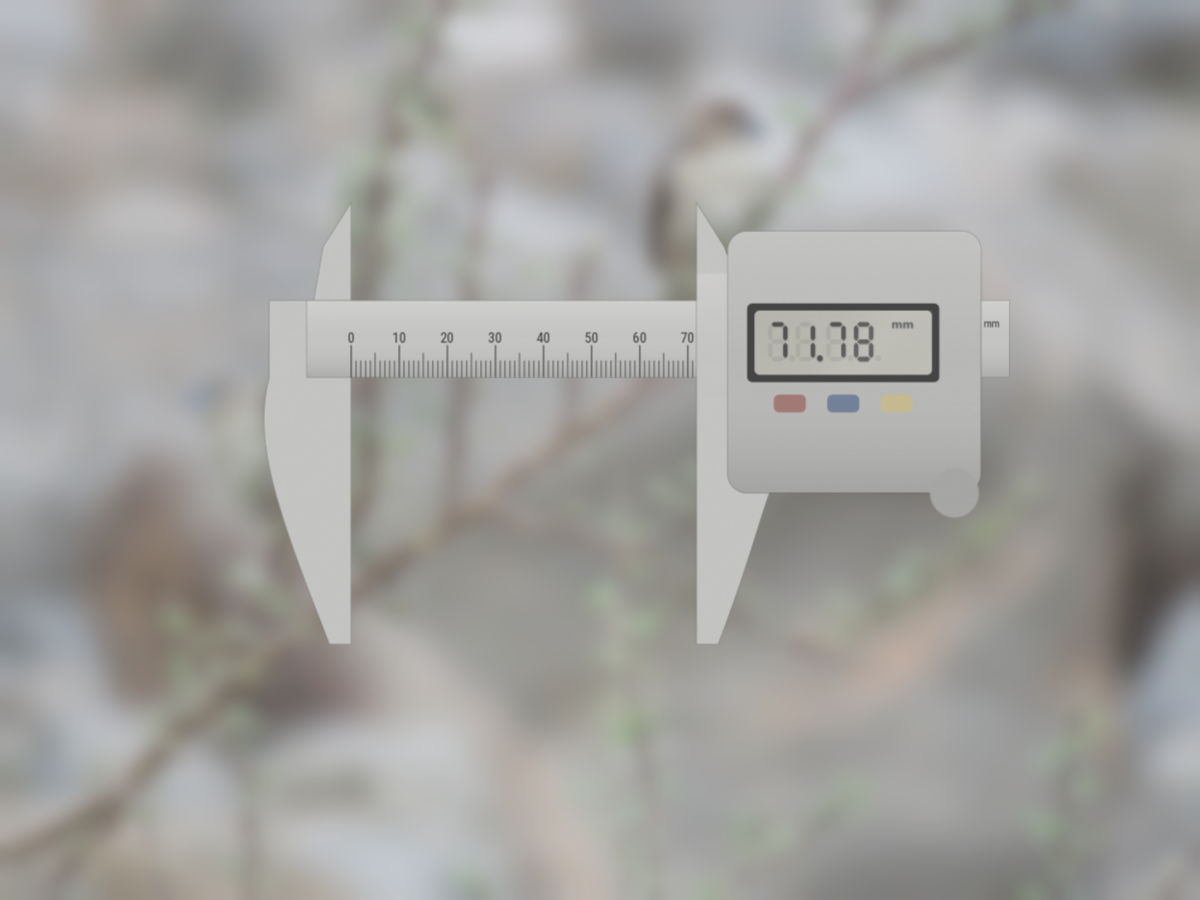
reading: **71.78** mm
